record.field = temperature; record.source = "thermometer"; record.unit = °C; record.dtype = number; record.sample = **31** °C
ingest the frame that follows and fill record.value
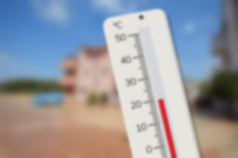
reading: **20** °C
